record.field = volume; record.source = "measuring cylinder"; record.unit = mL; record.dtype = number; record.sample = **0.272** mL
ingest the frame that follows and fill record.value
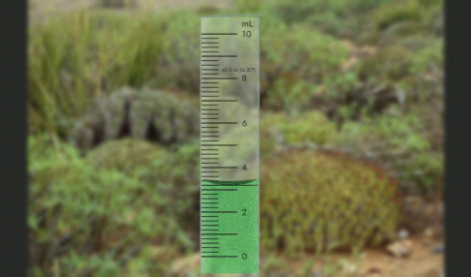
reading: **3.2** mL
